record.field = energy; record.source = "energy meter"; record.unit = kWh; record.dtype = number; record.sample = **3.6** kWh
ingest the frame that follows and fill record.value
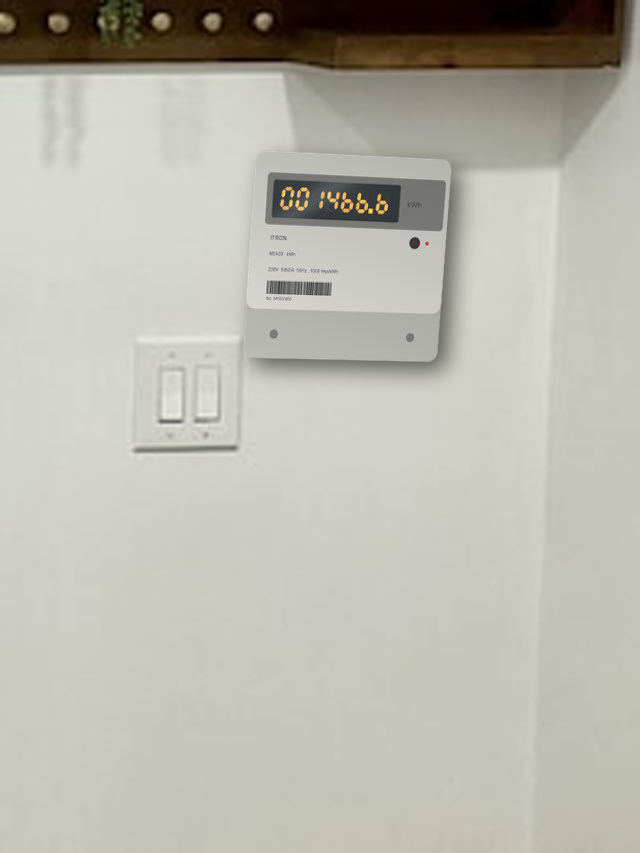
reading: **1466.6** kWh
